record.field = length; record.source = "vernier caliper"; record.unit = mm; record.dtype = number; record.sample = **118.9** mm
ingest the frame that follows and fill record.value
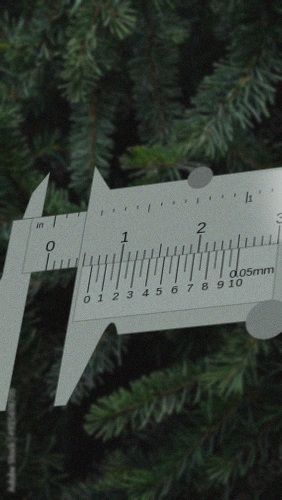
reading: **6.2** mm
